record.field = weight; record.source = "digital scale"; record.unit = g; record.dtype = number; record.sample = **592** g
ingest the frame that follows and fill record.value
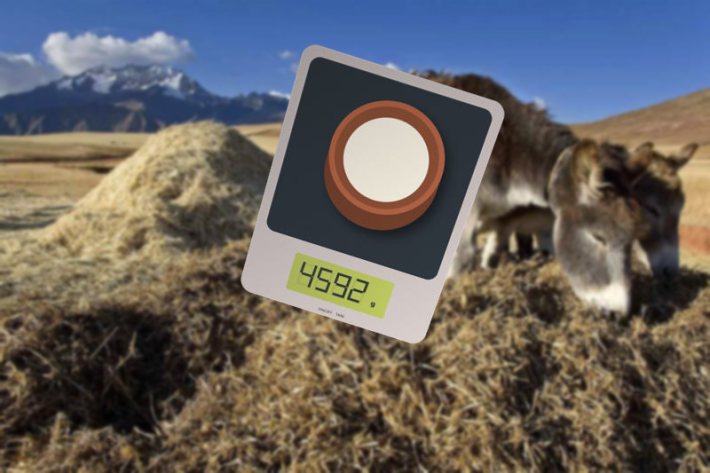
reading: **4592** g
